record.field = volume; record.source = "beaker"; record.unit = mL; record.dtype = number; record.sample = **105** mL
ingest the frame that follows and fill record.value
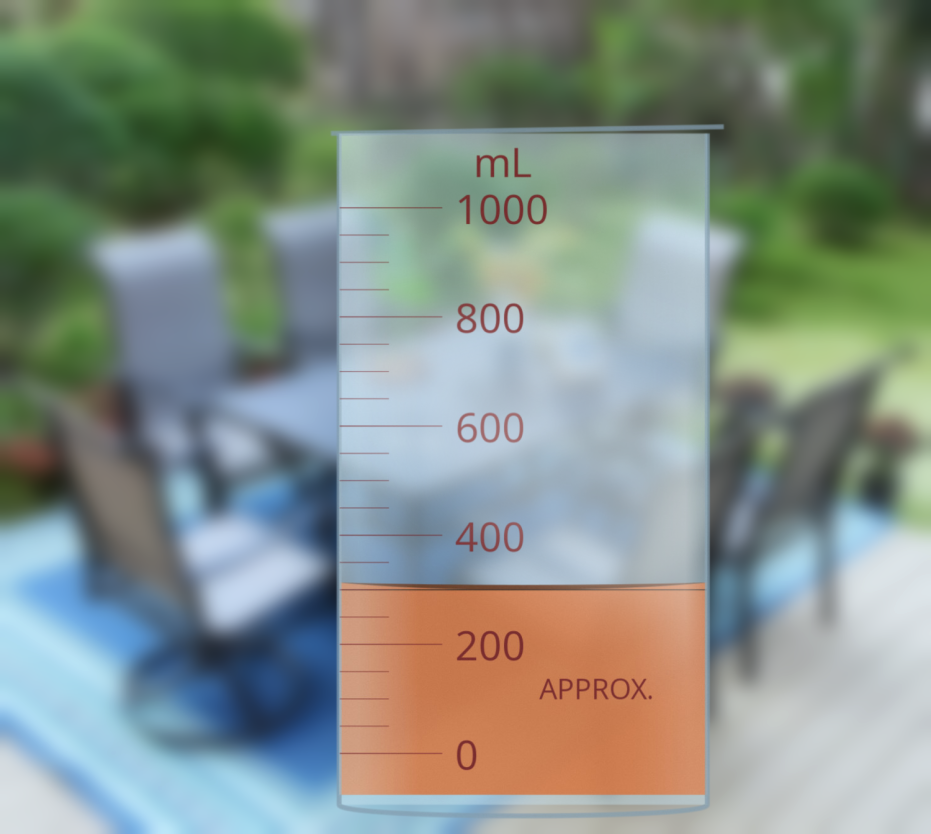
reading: **300** mL
